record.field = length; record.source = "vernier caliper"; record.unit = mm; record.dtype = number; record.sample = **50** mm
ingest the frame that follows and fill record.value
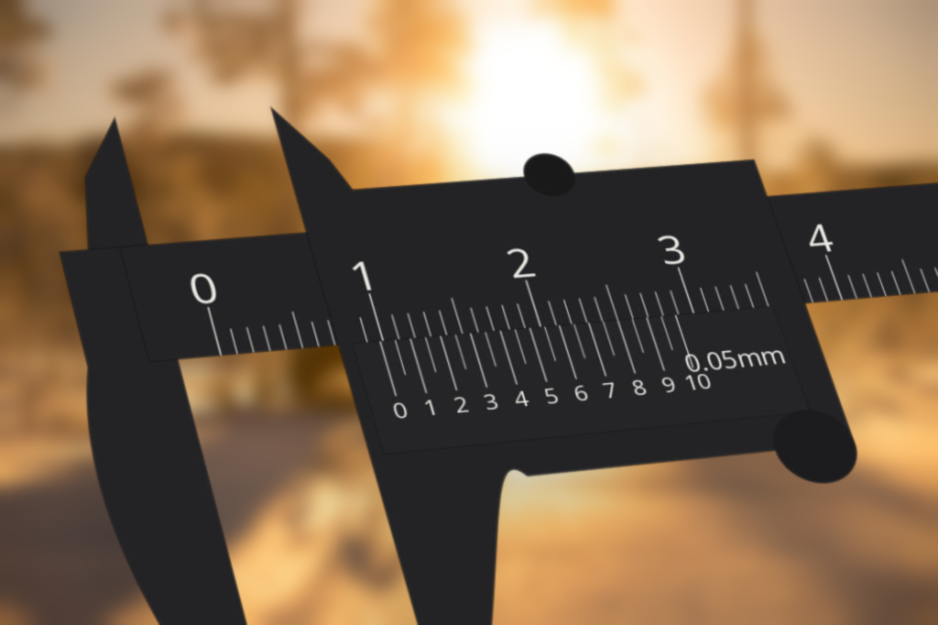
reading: **9.8** mm
